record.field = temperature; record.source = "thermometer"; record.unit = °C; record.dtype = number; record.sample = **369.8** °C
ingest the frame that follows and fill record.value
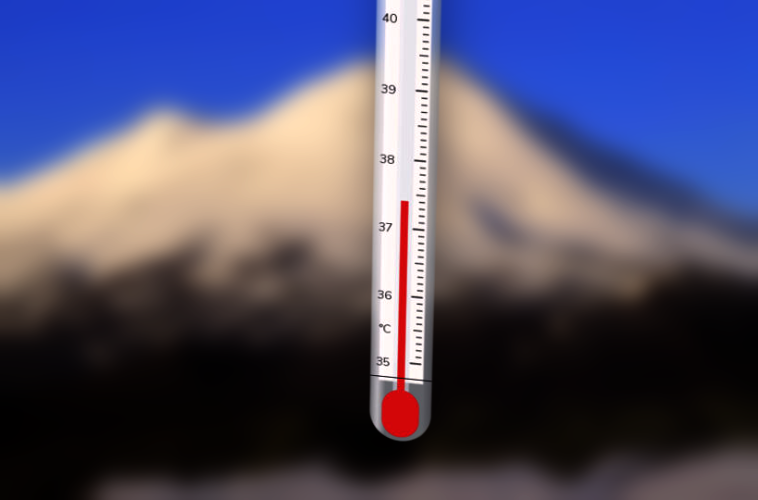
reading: **37.4** °C
